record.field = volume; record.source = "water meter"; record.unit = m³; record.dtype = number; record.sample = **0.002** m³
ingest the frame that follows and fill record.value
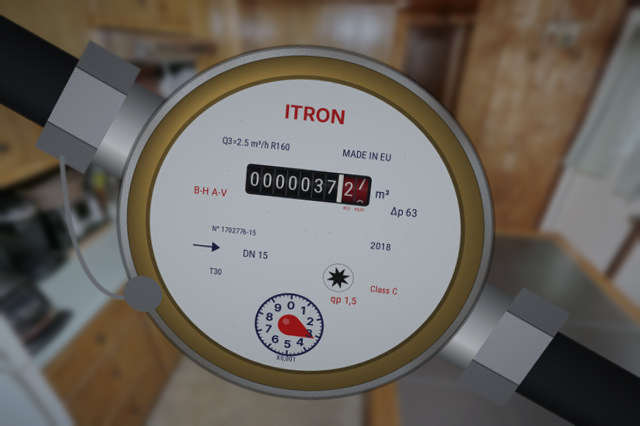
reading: **37.273** m³
